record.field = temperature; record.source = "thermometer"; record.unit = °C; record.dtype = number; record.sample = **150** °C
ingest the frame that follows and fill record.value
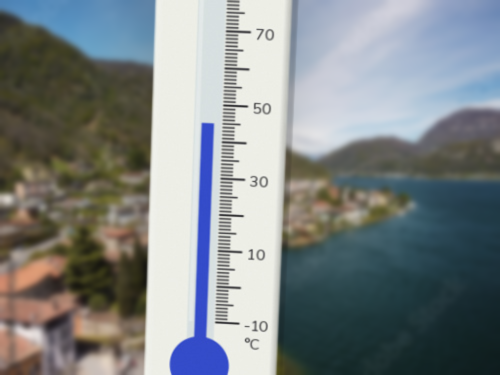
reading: **45** °C
